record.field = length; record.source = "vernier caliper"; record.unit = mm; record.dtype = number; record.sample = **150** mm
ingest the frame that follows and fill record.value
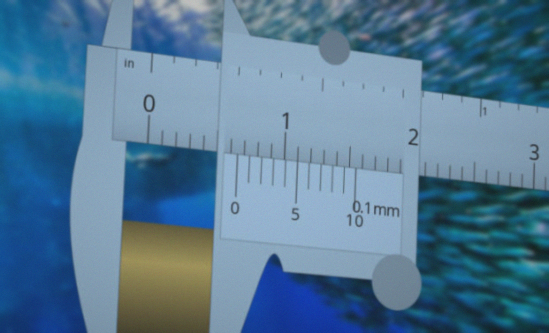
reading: **6.5** mm
